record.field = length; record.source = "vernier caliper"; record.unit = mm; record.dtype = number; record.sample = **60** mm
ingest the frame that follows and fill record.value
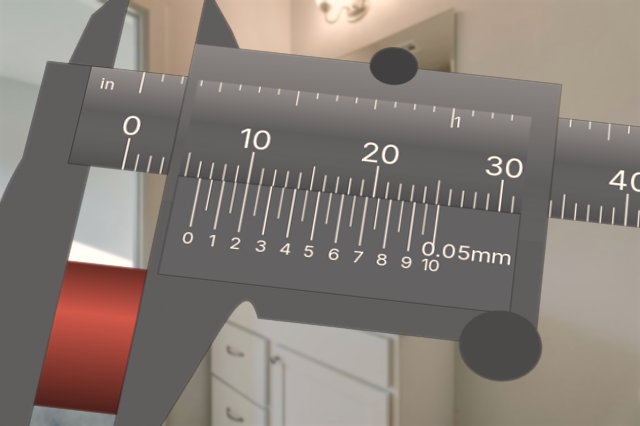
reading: **6.2** mm
